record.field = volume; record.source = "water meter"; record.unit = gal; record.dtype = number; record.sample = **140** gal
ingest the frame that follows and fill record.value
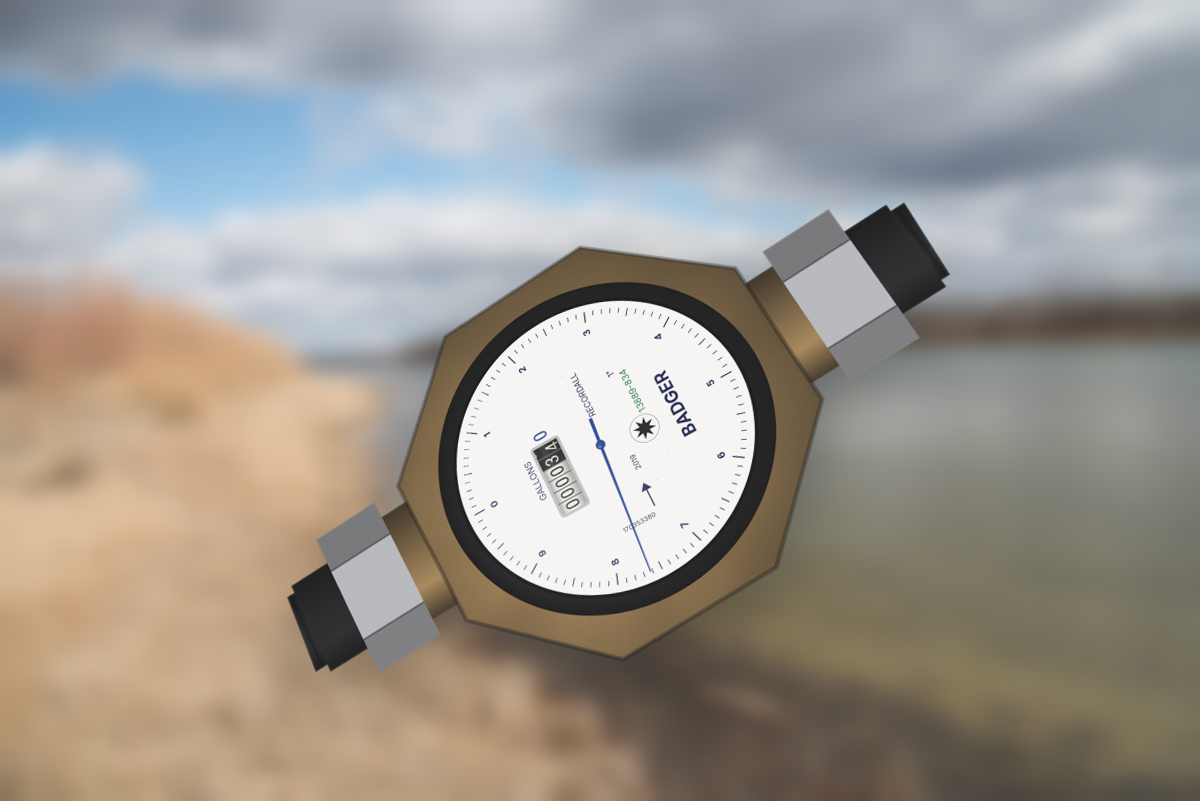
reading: **337.6** gal
